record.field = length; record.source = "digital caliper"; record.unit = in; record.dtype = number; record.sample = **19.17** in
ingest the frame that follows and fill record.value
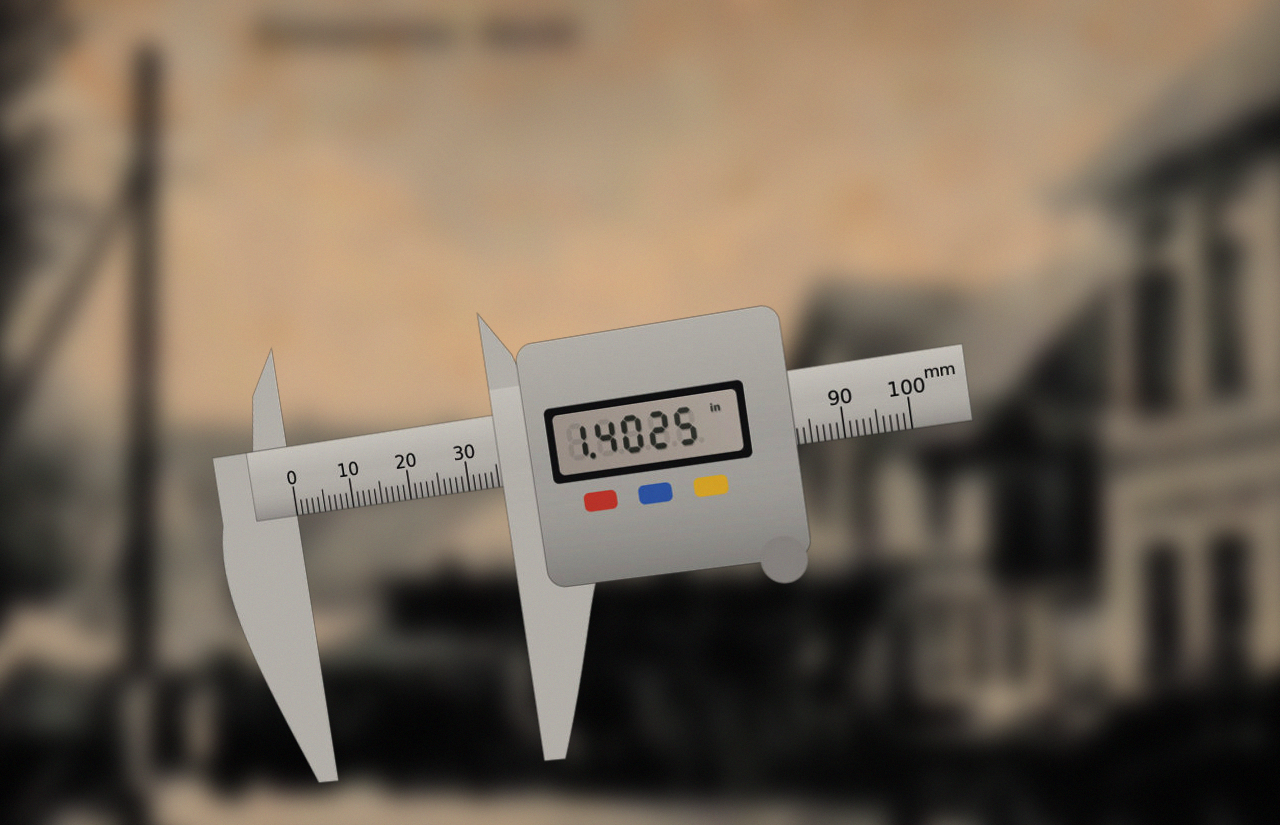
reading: **1.4025** in
